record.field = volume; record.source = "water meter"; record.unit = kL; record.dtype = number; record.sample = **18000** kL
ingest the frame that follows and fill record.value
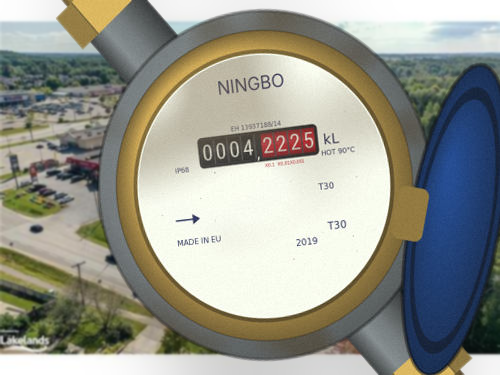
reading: **4.2225** kL
